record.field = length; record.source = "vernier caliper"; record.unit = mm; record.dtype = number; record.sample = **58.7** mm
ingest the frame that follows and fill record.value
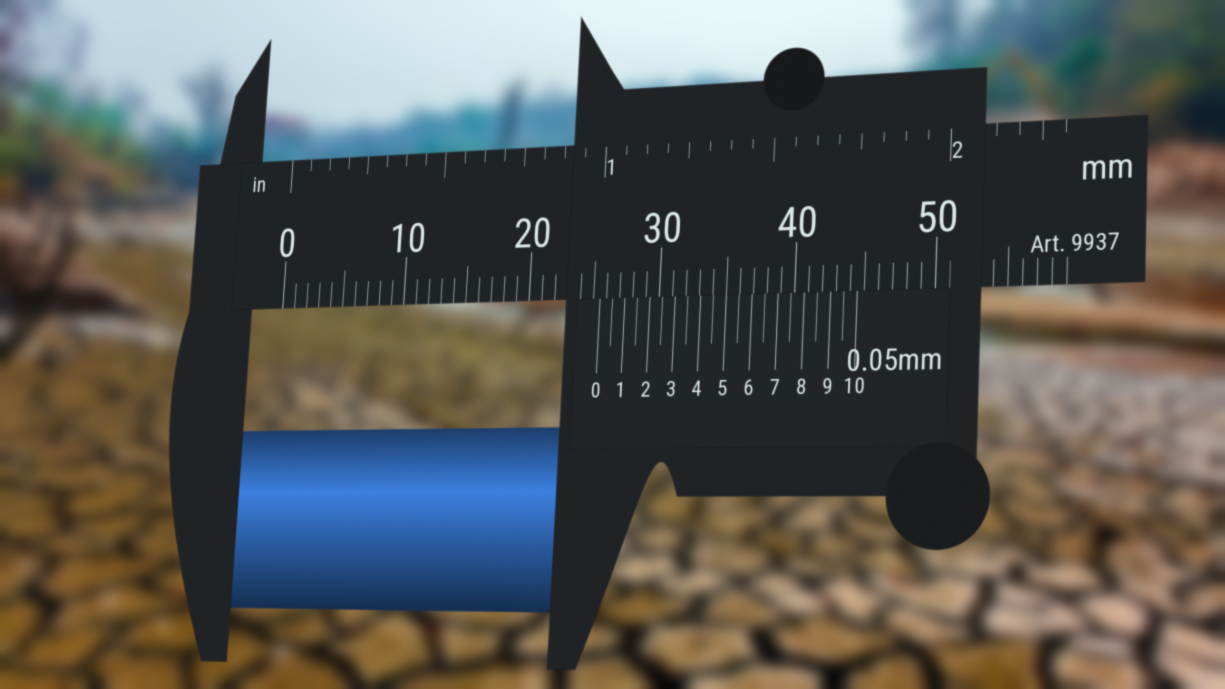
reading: **25.5** mm
